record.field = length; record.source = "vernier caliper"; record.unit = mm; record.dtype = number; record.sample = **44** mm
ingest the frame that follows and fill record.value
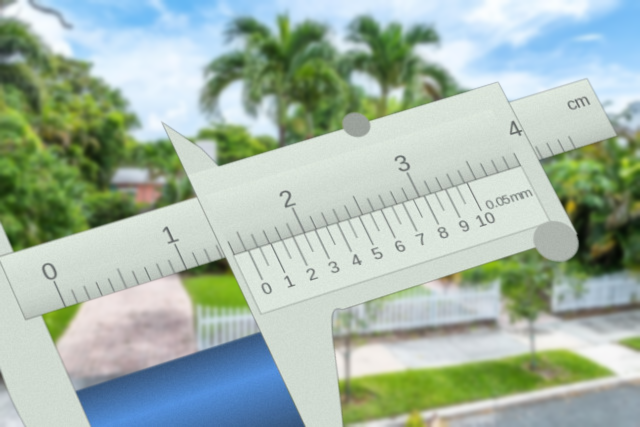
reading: **15.2** mm
